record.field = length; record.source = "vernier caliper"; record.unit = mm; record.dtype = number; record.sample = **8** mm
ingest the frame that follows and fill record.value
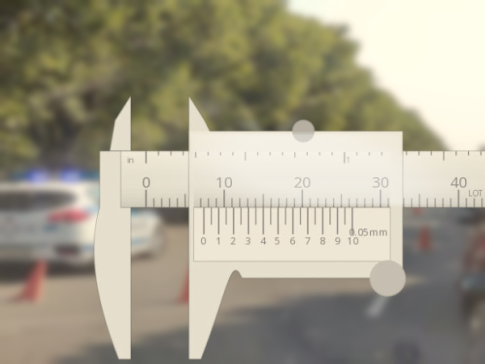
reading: **7.4** mm
